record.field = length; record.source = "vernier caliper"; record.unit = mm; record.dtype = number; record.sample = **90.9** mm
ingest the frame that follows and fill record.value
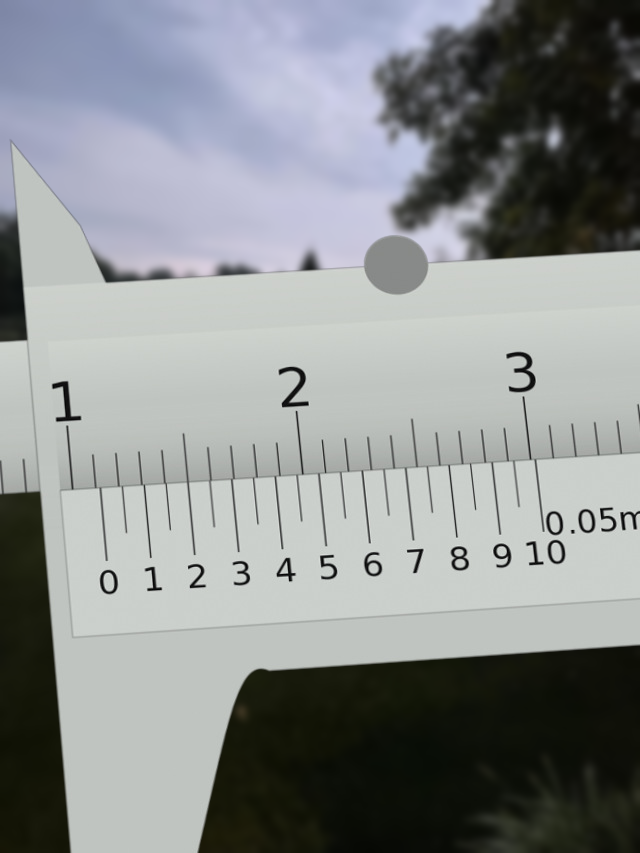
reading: **11.2** mm
